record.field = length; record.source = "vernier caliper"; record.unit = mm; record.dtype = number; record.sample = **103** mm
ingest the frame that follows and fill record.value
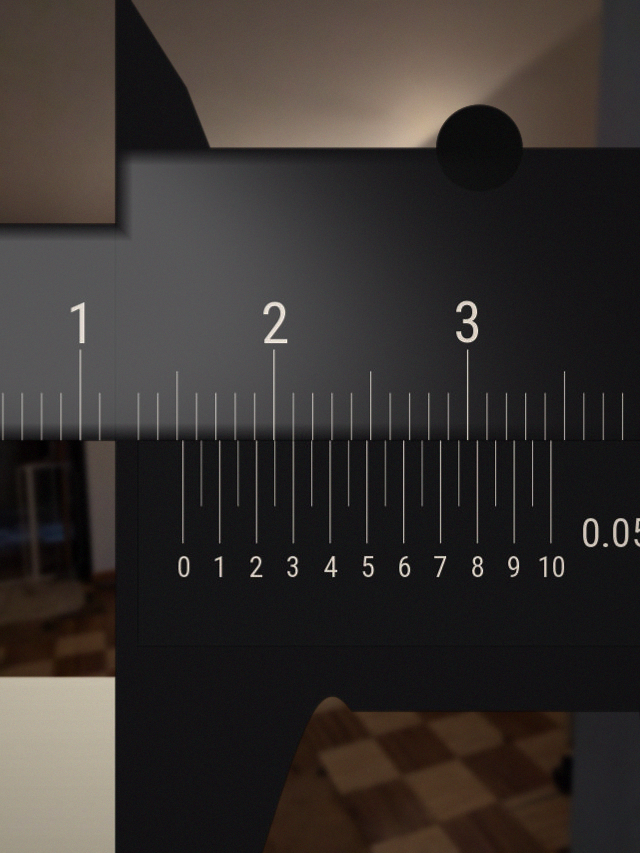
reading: **15.3** mm
